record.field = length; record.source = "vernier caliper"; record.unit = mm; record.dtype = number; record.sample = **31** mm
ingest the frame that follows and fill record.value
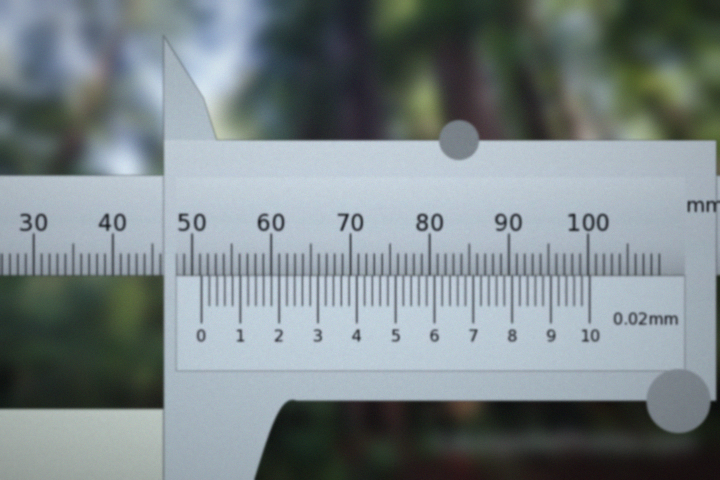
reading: **51.2** mm
